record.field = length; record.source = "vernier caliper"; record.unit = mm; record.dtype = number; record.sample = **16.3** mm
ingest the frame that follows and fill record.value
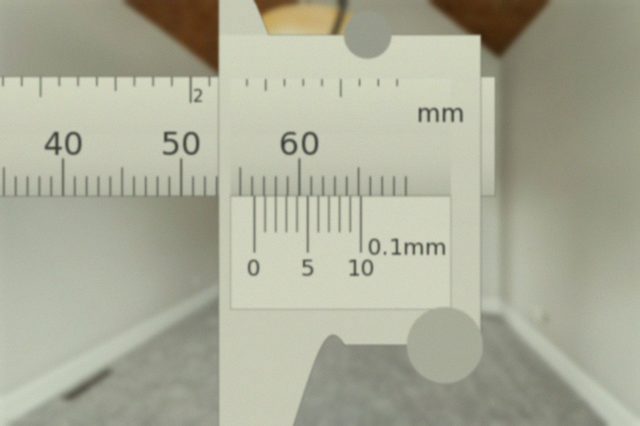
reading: **56.2** mm
